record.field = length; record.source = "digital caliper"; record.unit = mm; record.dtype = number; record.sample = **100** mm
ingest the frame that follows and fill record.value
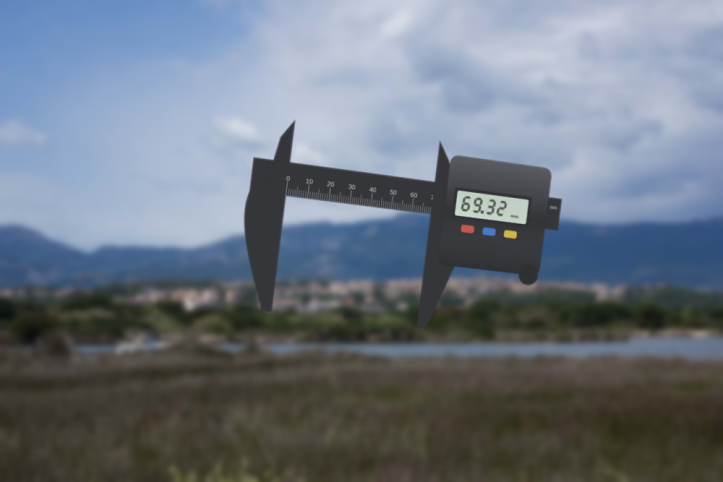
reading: **69.32** mm
